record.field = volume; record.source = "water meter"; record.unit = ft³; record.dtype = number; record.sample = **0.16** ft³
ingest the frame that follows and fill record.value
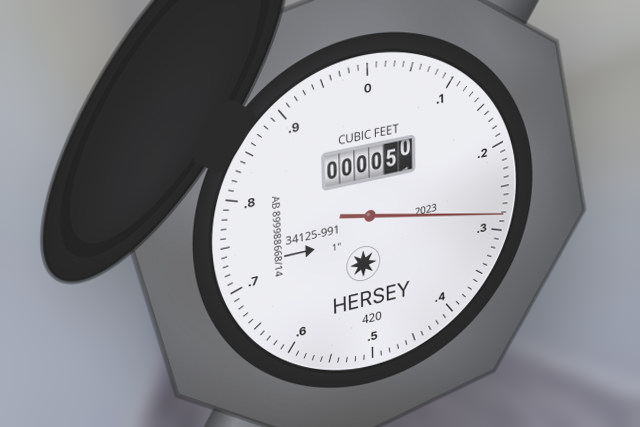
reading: **50.28** ft³
